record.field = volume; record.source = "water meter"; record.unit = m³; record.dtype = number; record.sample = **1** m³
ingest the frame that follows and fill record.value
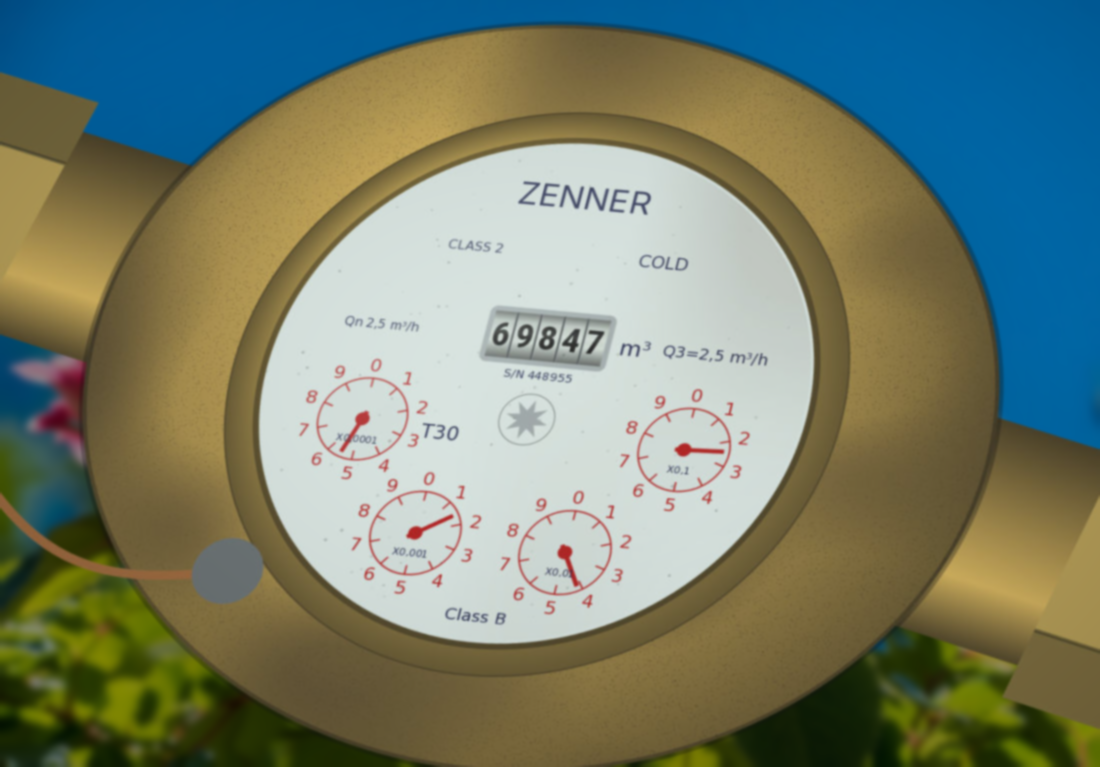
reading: **69847.2415** m³
